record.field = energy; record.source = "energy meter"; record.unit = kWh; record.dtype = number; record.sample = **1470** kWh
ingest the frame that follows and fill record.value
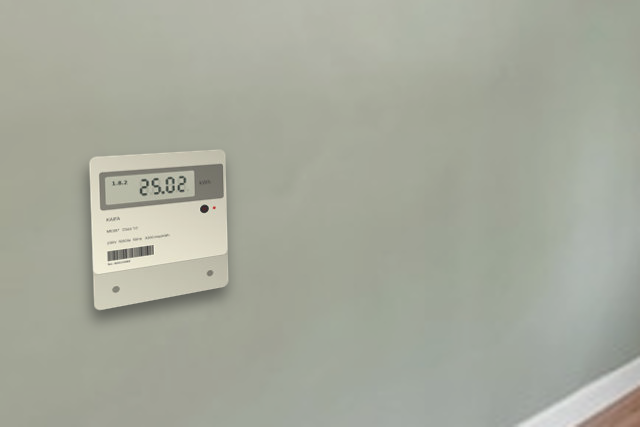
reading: **25.02** kWh
